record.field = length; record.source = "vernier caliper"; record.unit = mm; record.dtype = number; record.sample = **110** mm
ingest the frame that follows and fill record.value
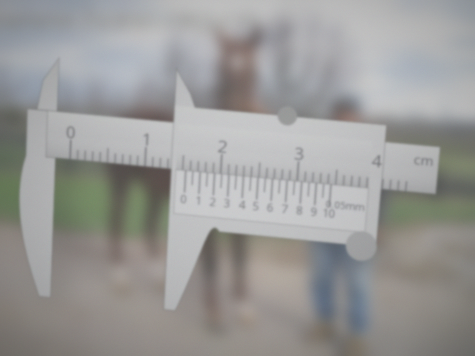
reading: **15.4** mm
